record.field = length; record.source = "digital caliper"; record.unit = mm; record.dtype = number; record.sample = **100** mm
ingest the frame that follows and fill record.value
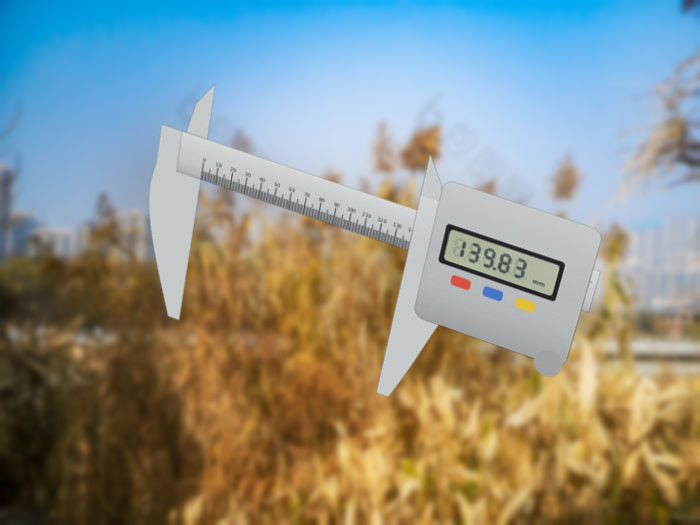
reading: **139.83** mm
